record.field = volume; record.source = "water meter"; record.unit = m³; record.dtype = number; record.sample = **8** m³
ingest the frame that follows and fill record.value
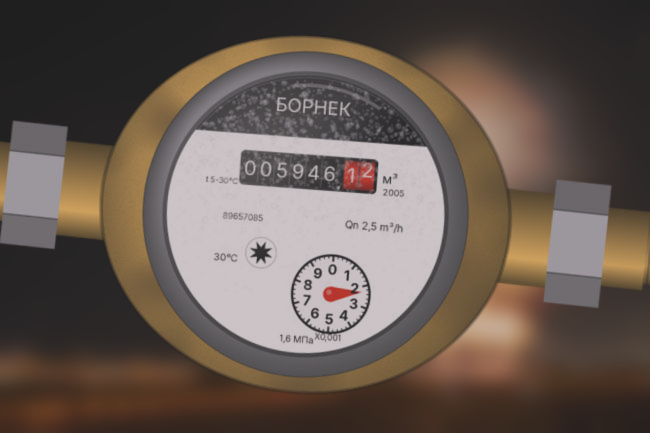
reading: **5946.122** m³
